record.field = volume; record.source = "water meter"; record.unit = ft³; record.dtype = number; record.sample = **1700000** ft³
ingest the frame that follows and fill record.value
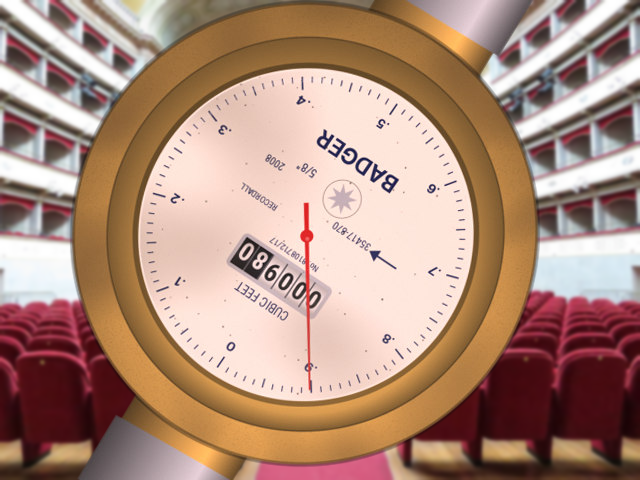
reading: **979.90** ft³
